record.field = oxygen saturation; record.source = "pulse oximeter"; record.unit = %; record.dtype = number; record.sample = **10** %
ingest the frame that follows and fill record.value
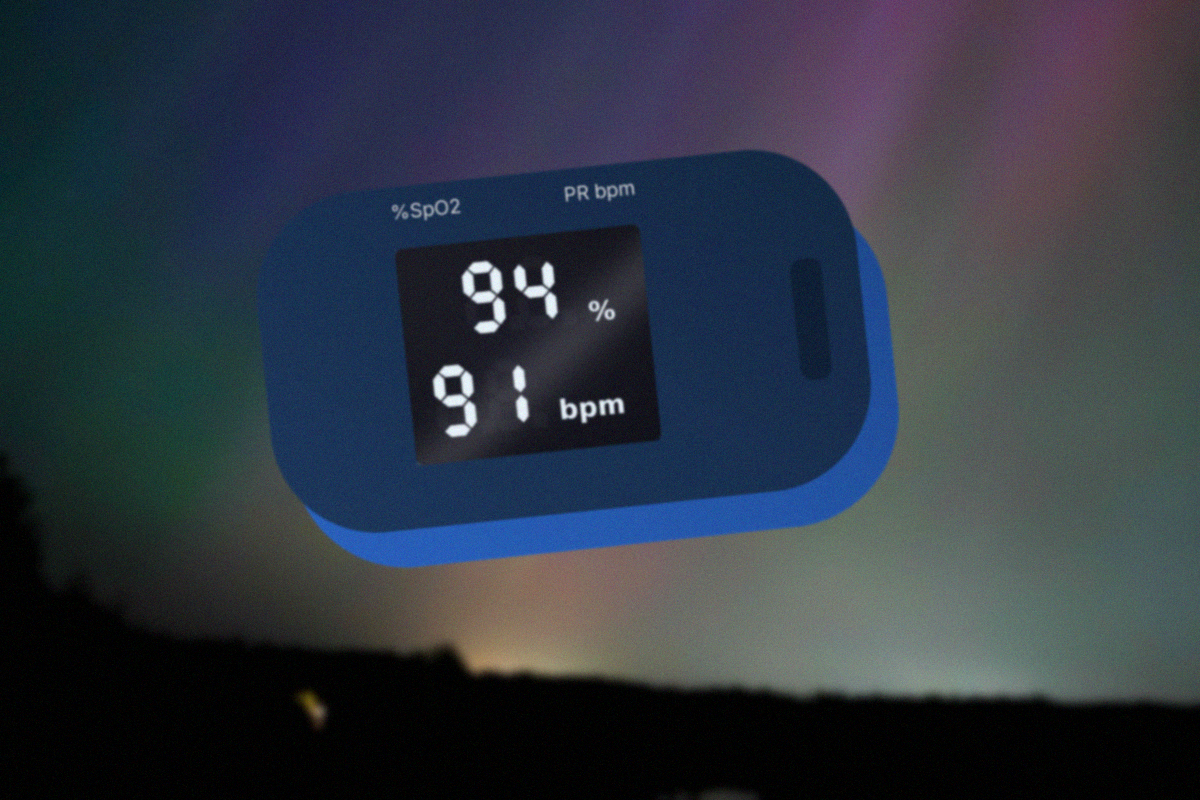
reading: **94** %
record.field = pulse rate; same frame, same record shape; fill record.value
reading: **91** bpm
